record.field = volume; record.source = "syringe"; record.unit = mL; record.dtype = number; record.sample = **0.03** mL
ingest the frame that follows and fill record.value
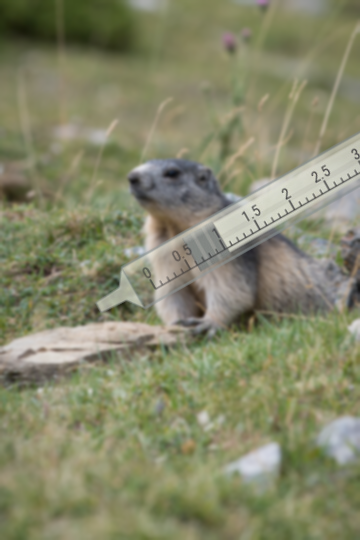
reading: **0.6** mL
